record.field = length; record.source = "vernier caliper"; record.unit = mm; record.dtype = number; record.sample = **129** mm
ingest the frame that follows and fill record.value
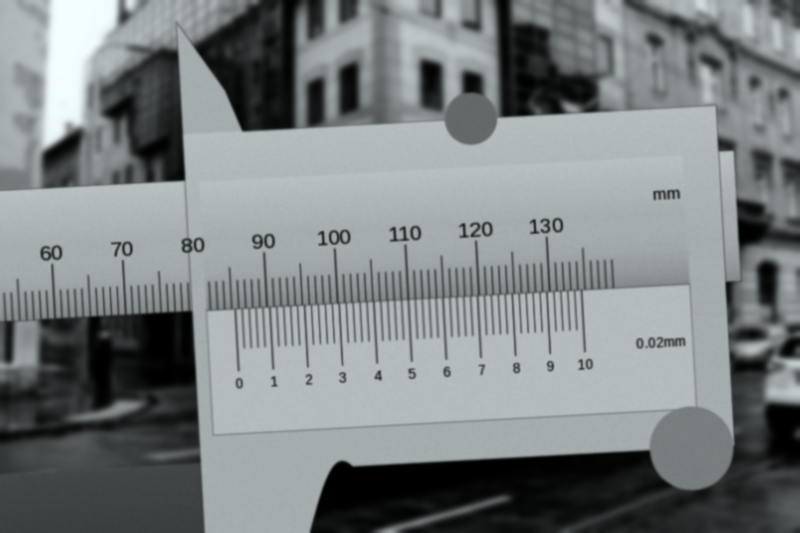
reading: **85.5** mm
